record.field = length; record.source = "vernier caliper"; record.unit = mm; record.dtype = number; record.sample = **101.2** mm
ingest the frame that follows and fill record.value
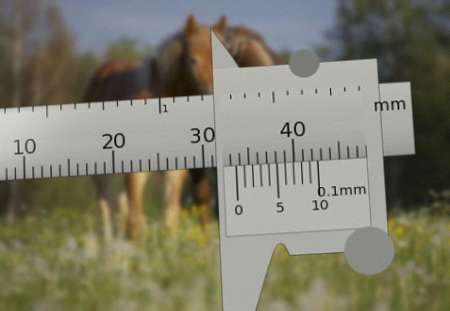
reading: **33.6** mm
